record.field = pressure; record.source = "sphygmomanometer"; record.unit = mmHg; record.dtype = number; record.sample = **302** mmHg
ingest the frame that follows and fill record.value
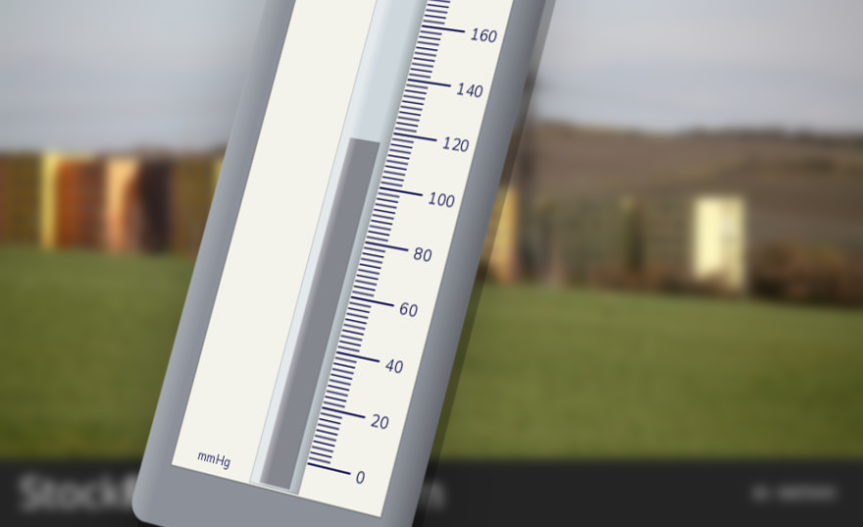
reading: **116** mmHg
